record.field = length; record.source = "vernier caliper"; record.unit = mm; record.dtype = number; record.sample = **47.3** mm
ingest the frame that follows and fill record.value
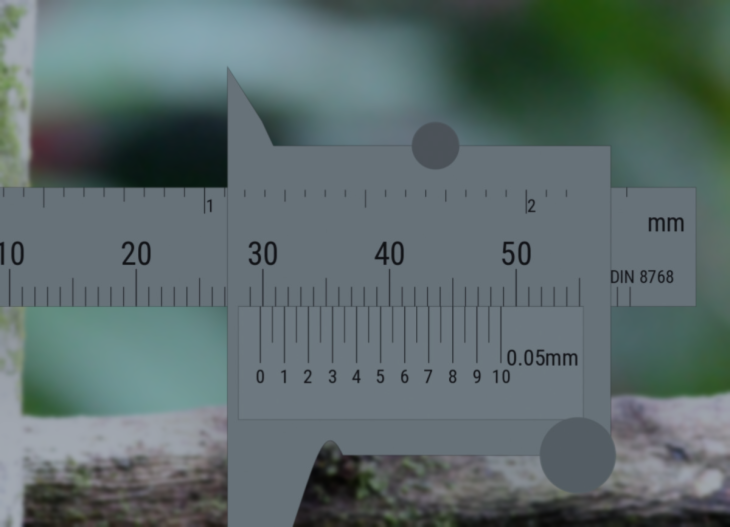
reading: **29.8** mm
